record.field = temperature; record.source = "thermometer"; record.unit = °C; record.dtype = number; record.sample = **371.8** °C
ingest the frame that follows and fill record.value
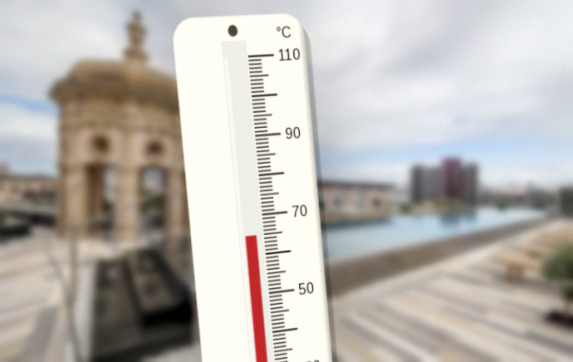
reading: **65** °C
